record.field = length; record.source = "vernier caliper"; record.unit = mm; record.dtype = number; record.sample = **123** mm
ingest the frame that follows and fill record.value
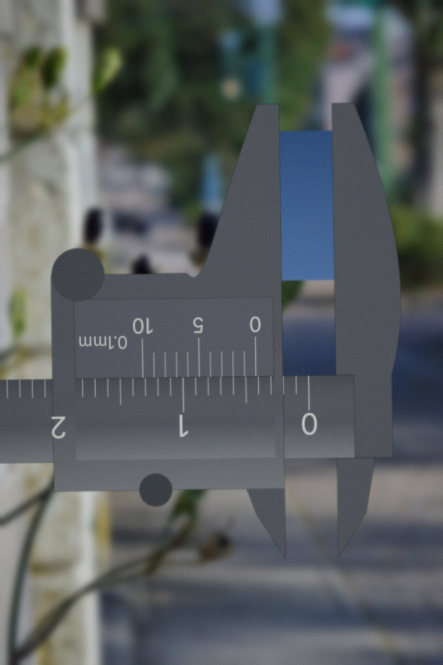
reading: **4.2** mm
